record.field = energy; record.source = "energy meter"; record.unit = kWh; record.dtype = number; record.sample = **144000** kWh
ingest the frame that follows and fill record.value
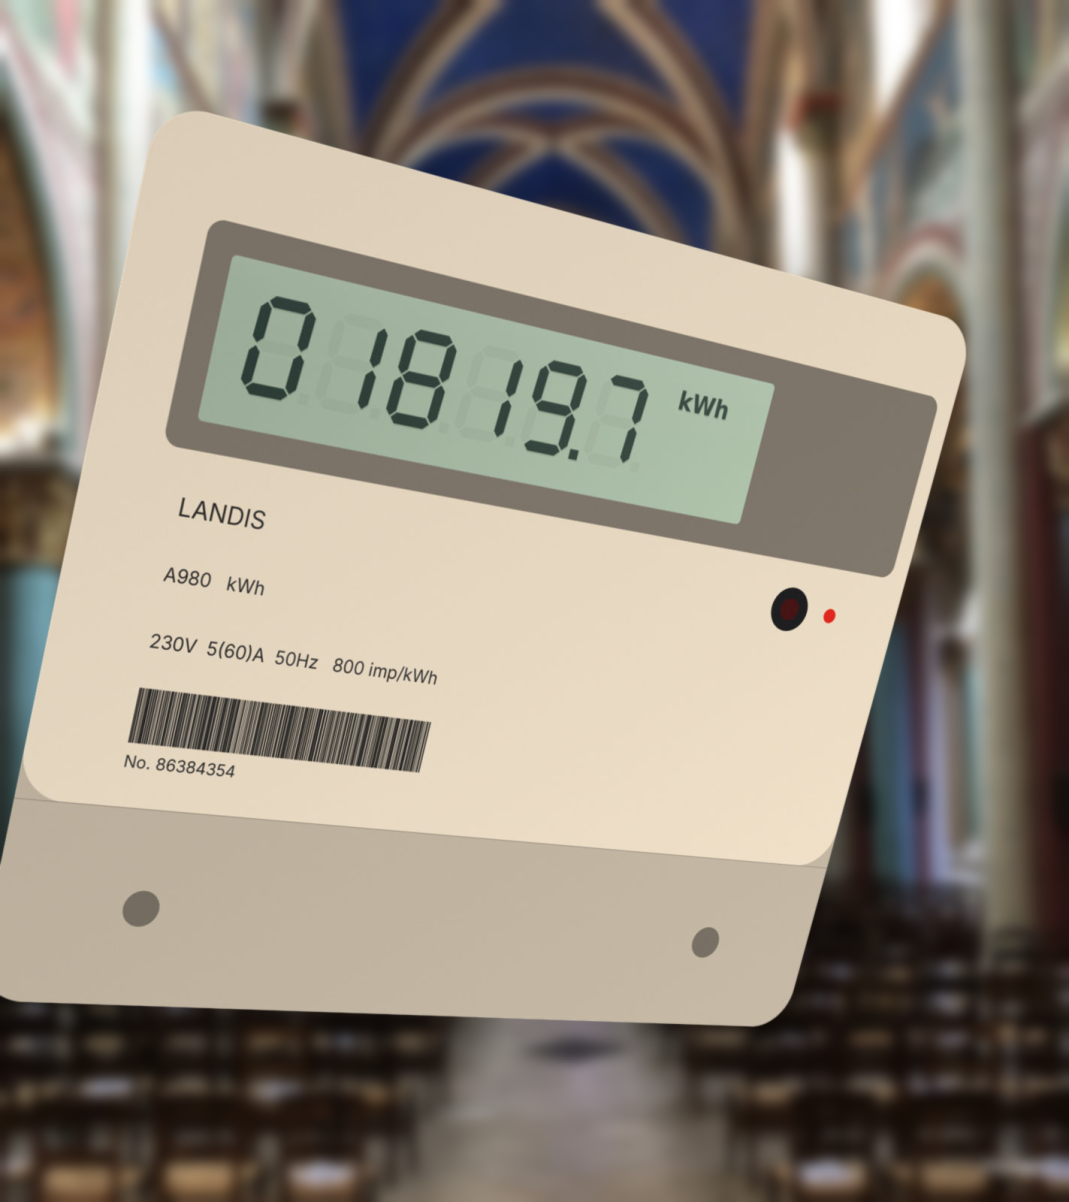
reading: **1819.7** kWh
